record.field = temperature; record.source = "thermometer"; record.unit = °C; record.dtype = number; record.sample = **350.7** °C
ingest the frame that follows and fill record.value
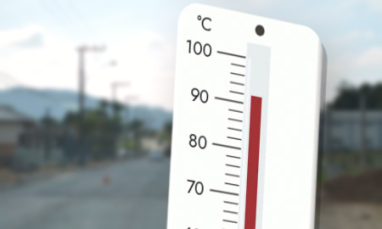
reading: **92** °C
